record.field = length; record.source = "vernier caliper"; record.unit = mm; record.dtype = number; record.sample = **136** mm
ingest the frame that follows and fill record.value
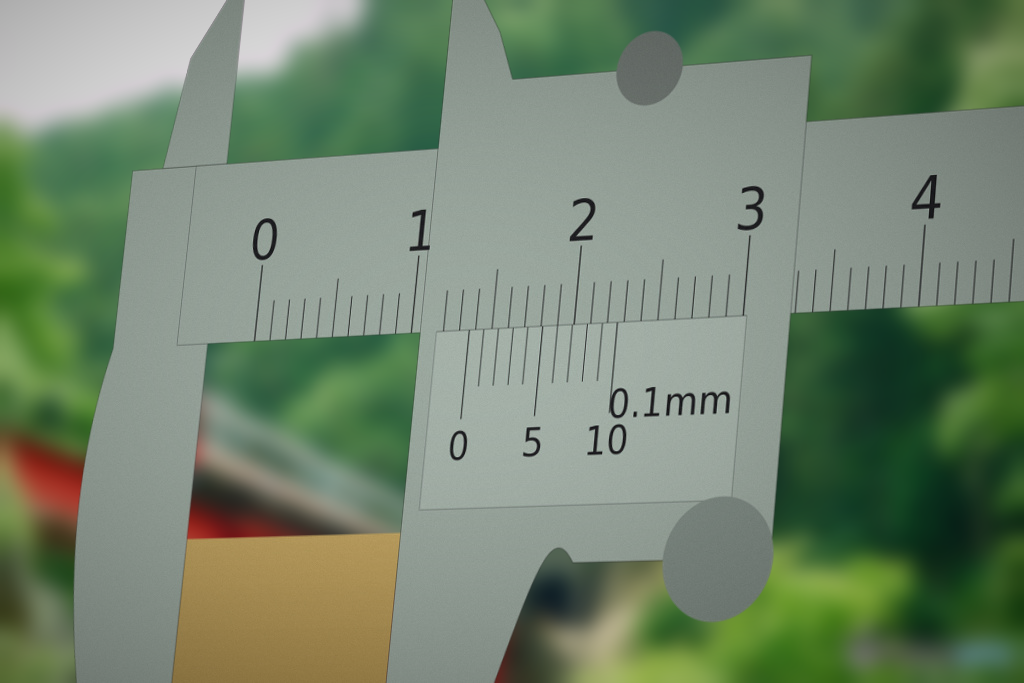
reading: **13.6** mm
